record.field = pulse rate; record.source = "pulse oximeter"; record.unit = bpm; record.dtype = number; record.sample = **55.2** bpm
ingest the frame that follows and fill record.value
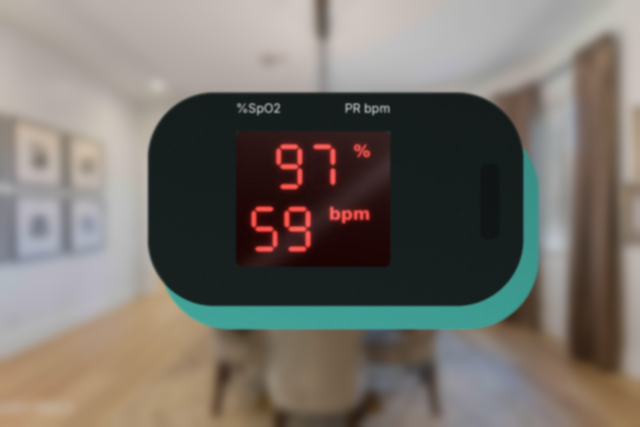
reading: **59** bpm
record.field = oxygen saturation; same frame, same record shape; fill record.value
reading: **97** %
